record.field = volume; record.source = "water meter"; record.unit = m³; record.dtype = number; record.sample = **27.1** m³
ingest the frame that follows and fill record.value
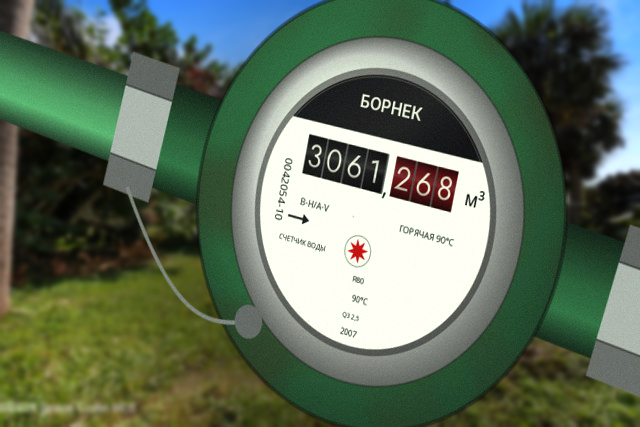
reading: **3061.268** m³
